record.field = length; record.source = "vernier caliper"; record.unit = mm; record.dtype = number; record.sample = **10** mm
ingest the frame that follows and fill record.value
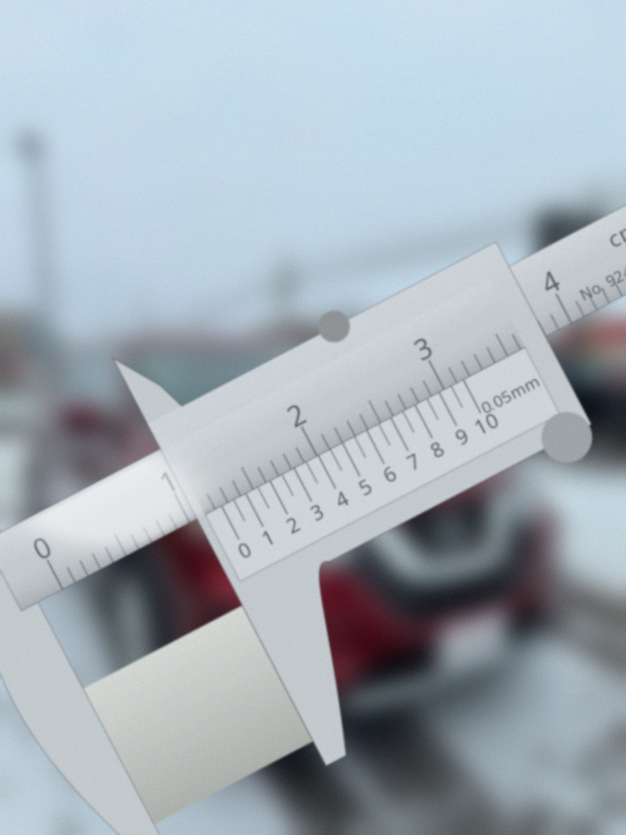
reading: **12.5** mm
